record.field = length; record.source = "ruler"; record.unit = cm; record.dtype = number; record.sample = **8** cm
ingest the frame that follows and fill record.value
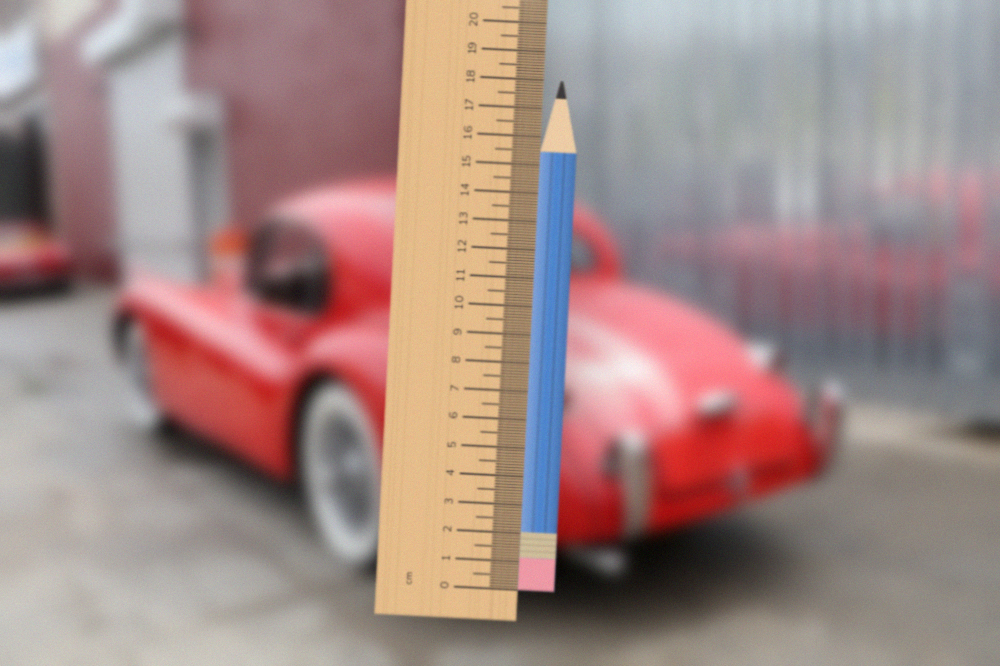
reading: **18** cm
